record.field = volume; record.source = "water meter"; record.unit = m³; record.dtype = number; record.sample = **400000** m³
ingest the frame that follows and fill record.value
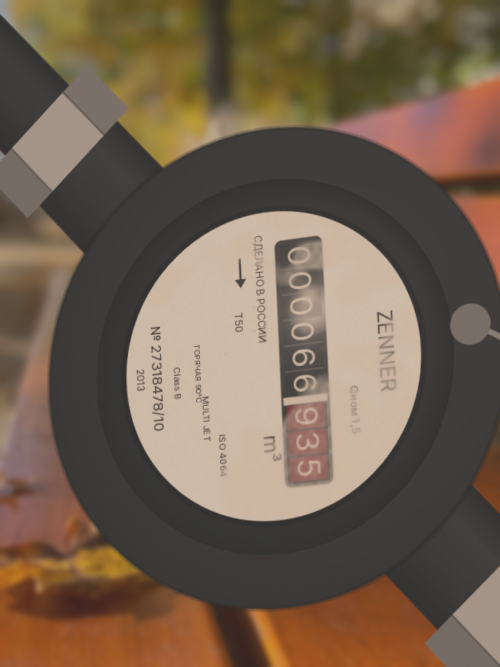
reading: **66.935** m³
